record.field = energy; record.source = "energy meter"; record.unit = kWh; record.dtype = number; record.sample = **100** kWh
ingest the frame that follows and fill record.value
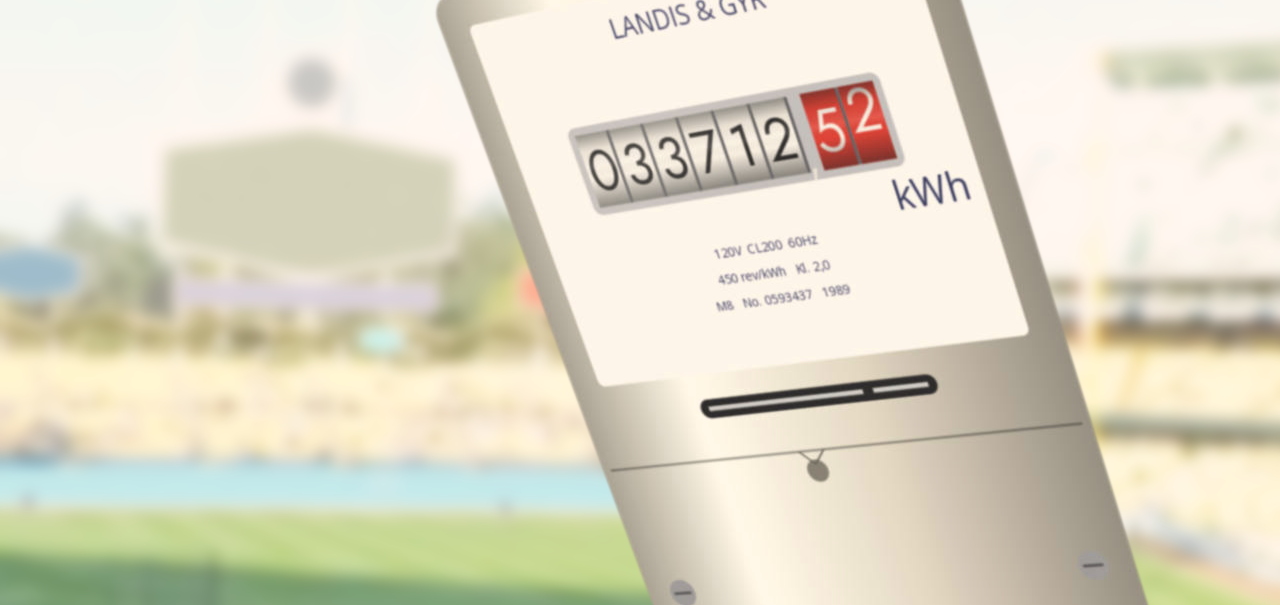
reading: **33712.52** kWh
